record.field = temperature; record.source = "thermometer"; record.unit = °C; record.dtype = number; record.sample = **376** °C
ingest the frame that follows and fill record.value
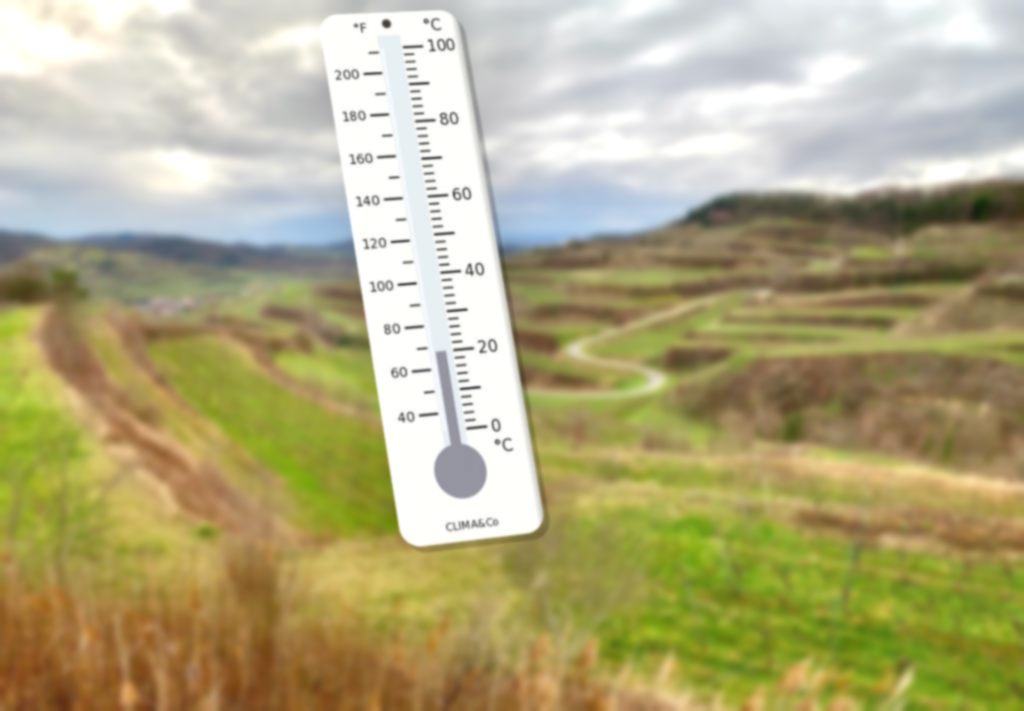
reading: **20** °C
